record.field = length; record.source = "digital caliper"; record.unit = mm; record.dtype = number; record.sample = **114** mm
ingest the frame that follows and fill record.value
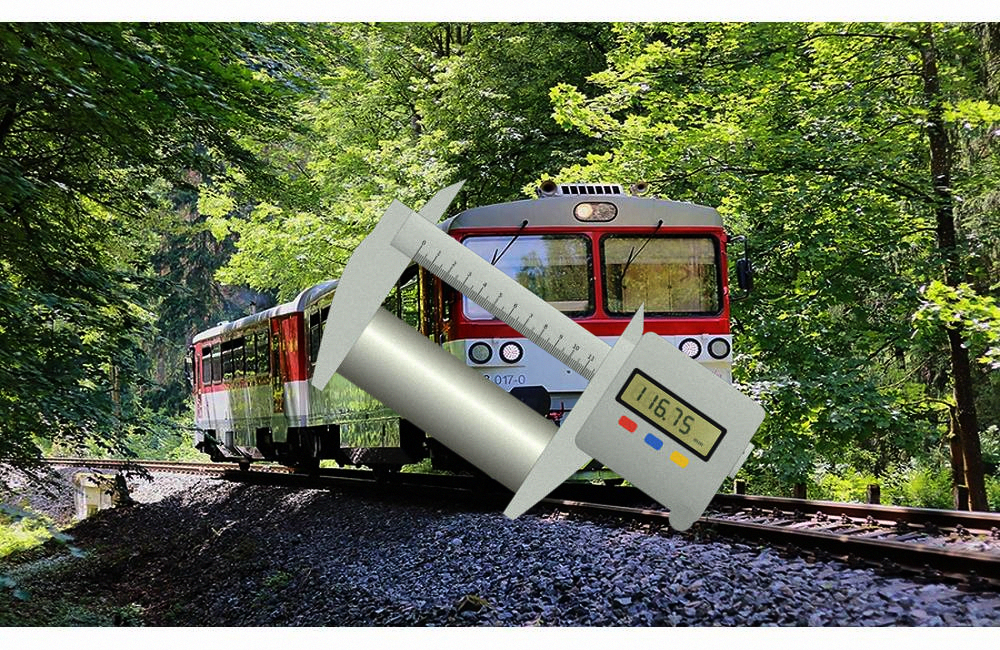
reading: **116.75** mm
